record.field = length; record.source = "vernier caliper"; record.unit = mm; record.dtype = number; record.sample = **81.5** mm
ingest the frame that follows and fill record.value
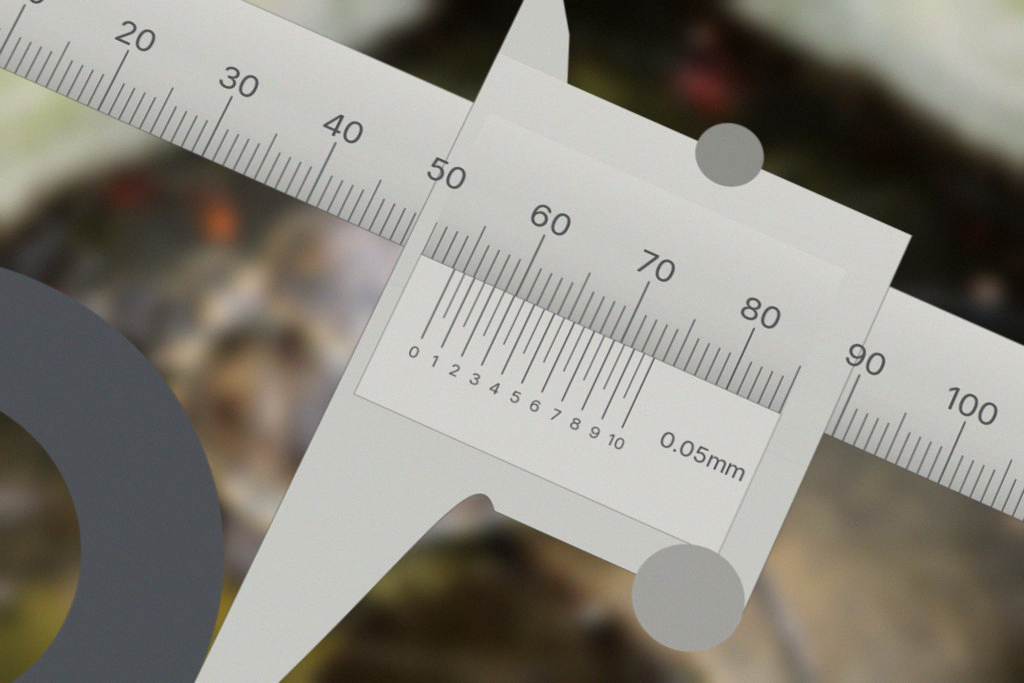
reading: **54.2** mm
